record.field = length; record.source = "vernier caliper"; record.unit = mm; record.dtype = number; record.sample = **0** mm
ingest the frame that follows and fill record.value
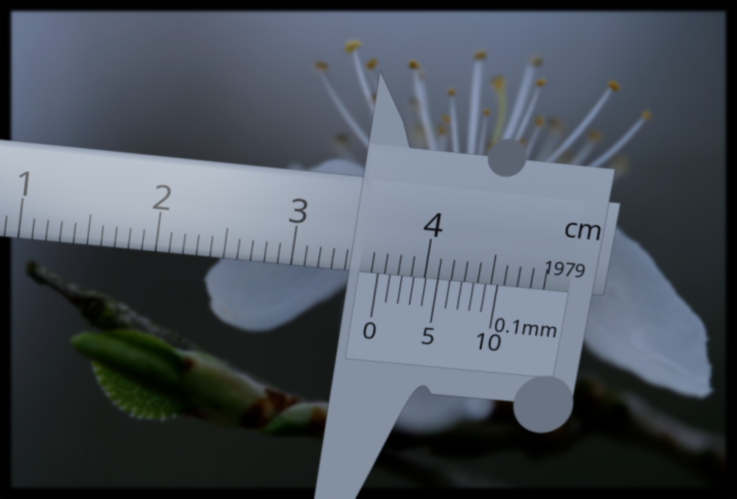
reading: **36.5** mm
